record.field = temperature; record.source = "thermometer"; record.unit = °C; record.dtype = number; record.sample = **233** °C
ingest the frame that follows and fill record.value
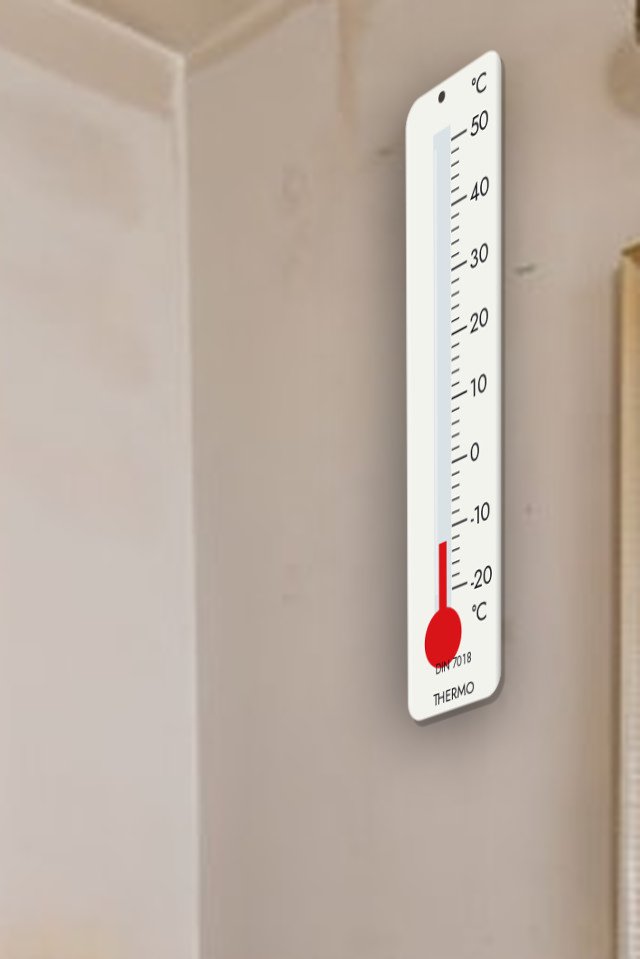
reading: **-12** °C
